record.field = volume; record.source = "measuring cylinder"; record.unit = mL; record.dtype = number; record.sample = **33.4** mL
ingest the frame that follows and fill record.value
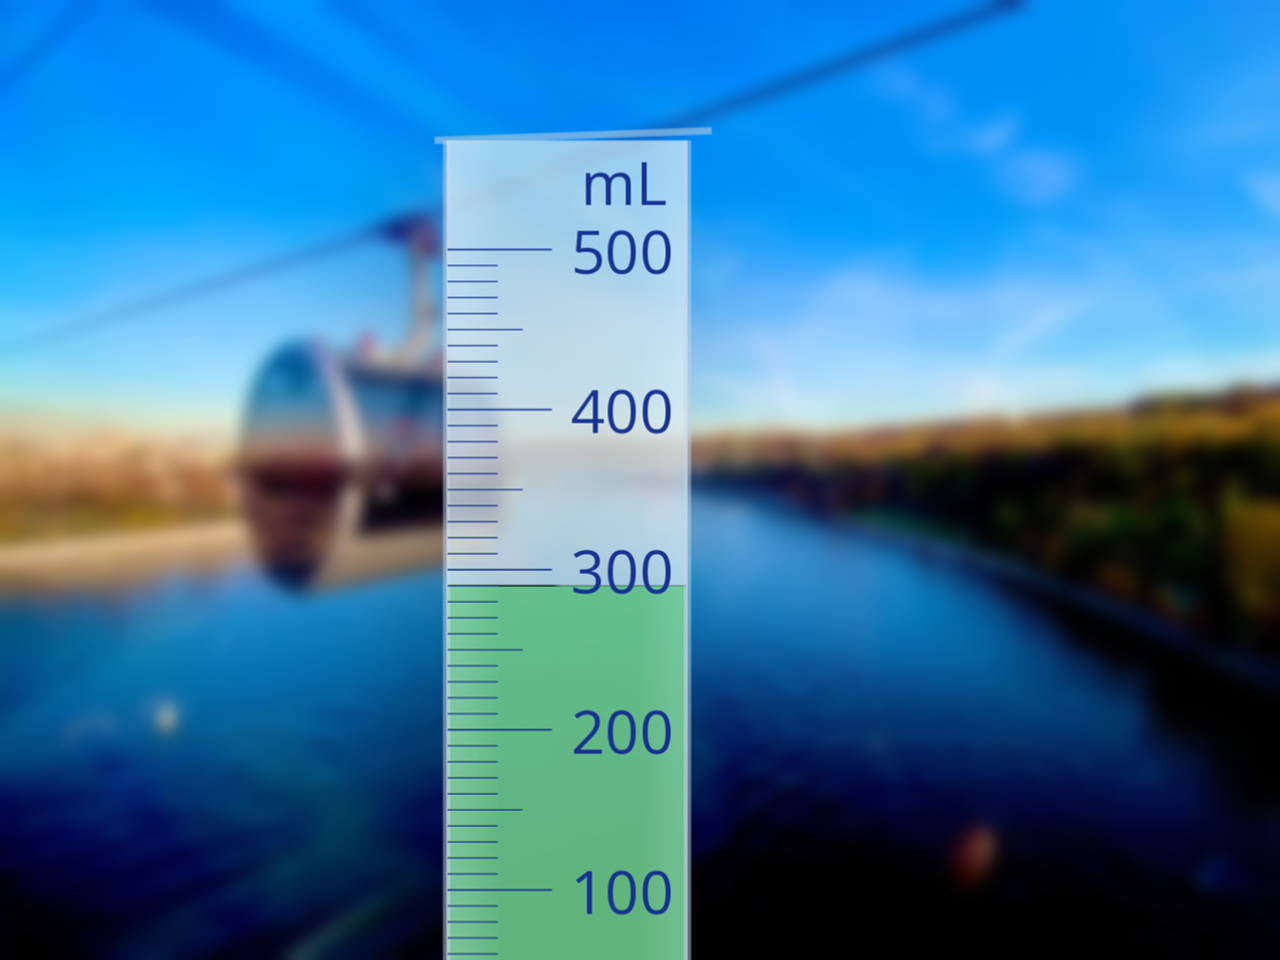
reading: **290** mL
